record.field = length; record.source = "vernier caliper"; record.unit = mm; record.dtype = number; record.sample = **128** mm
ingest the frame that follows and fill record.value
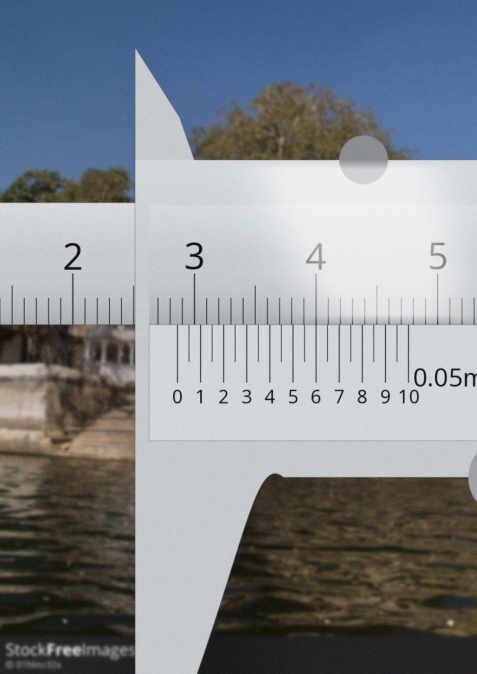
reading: **28.6** mm
